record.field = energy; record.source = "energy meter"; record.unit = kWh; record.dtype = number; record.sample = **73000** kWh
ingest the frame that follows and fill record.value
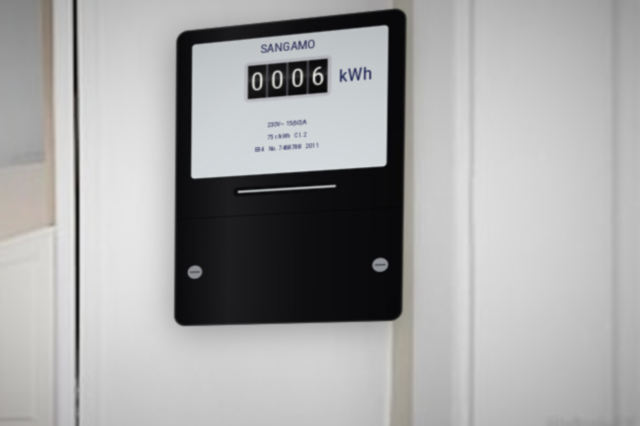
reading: **6** kWh
